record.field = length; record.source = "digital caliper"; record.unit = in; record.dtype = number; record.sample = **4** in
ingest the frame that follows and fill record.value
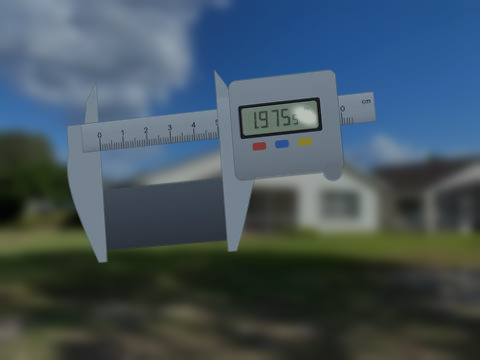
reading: **1.9755** in
